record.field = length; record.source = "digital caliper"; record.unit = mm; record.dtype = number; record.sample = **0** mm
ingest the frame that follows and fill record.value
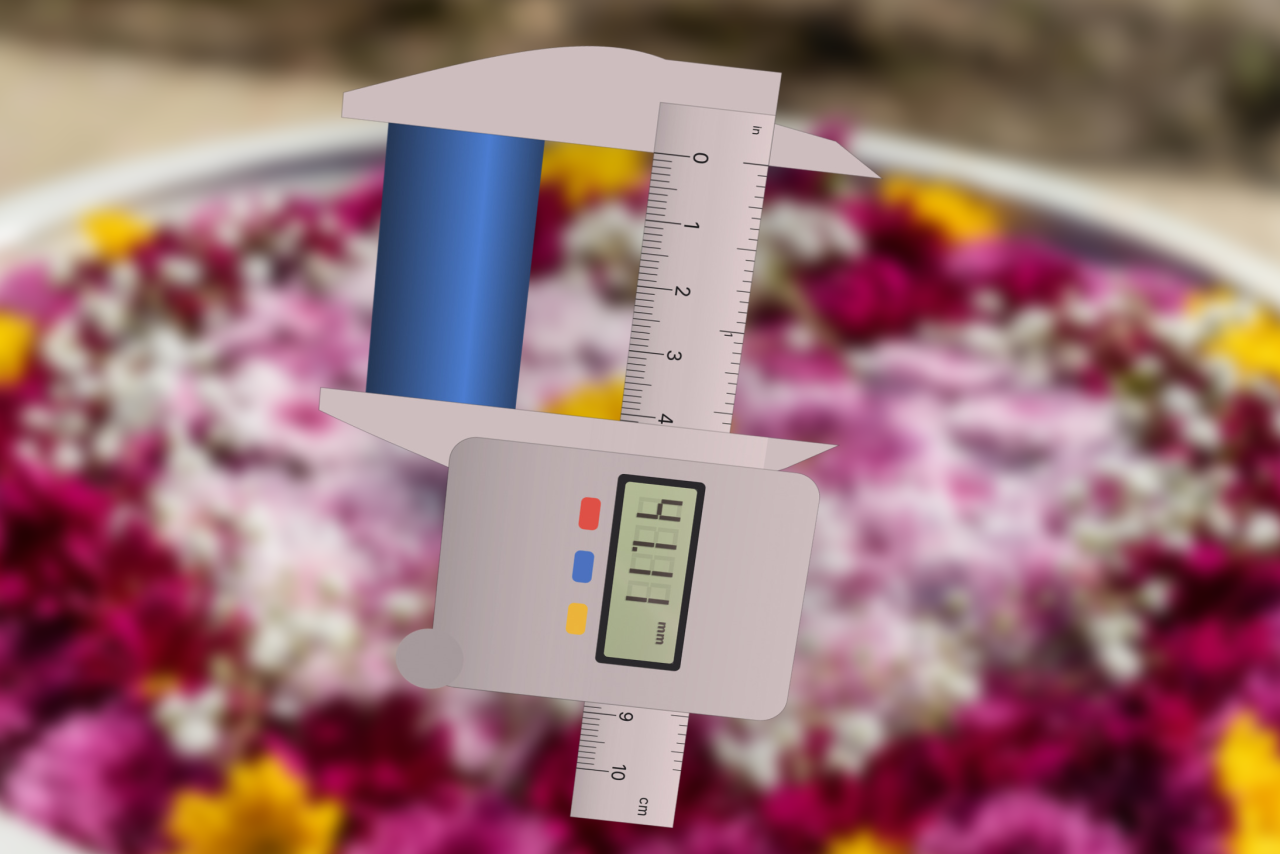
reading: **41.11** mm
